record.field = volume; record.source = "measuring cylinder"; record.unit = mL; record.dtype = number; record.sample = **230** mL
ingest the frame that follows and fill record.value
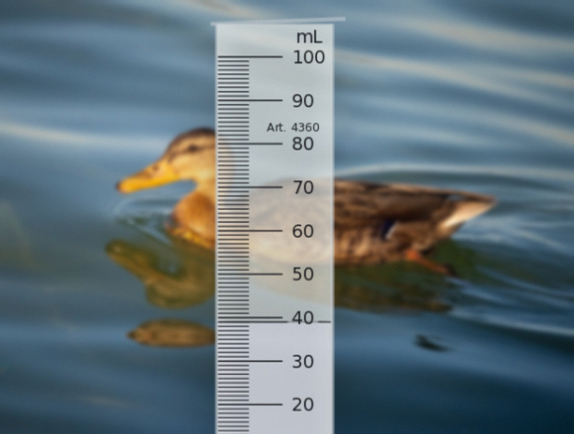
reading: **39** mL
